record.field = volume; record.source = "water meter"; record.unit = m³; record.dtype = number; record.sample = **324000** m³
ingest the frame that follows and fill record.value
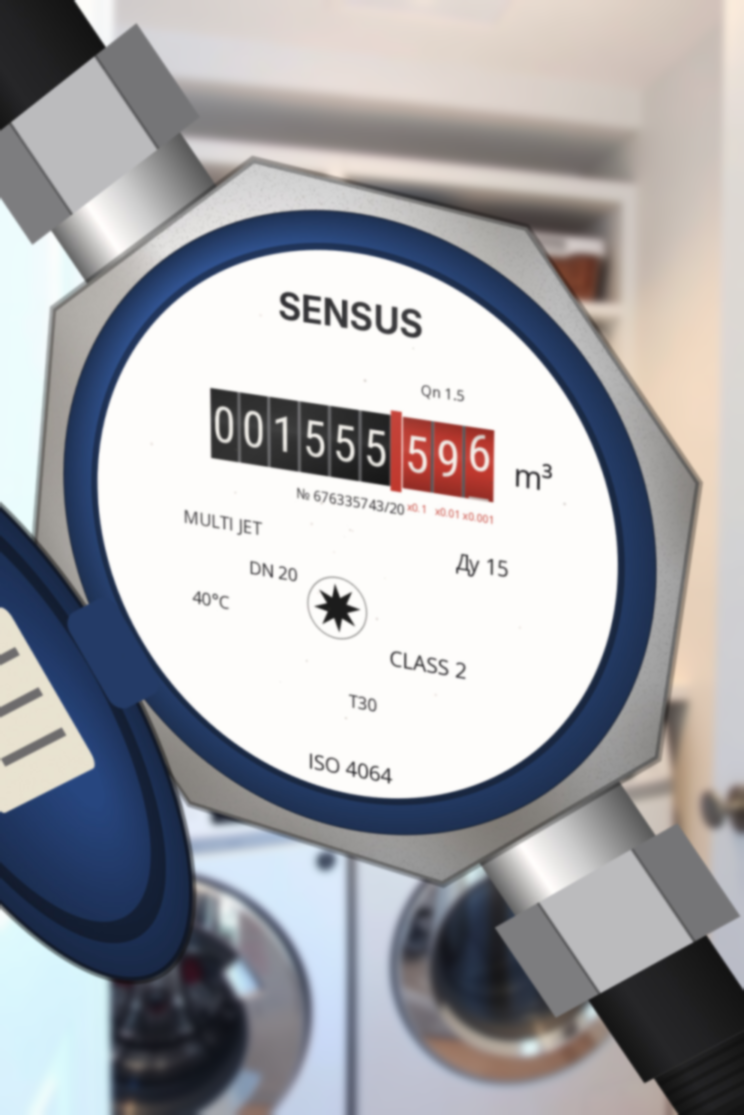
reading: **1555.596** m³
